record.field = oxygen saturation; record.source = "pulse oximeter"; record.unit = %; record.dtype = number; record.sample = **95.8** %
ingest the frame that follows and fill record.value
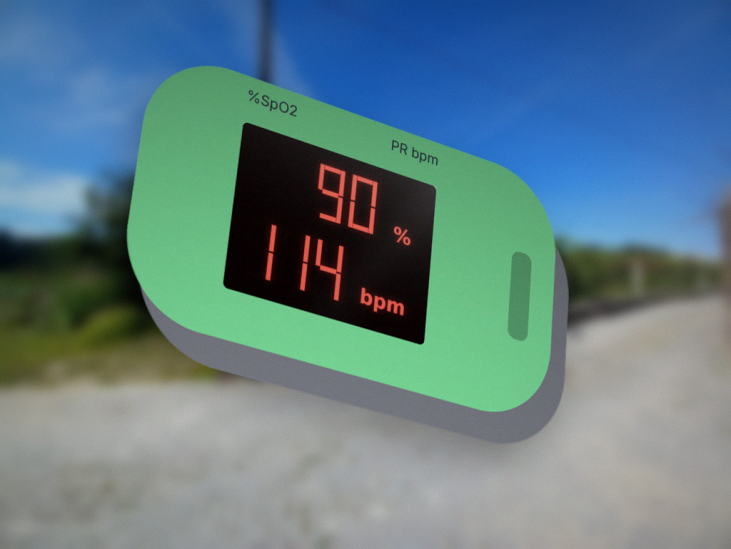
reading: **90** %
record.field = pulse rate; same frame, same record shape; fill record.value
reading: **114** bpm
